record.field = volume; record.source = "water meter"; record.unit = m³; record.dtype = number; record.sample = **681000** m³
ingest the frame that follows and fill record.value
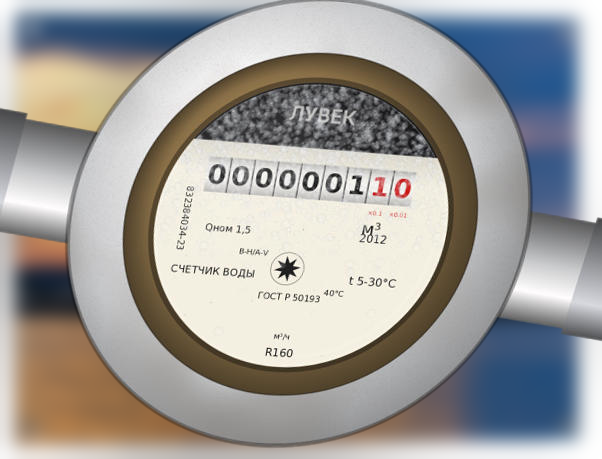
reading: **1.10** m³
